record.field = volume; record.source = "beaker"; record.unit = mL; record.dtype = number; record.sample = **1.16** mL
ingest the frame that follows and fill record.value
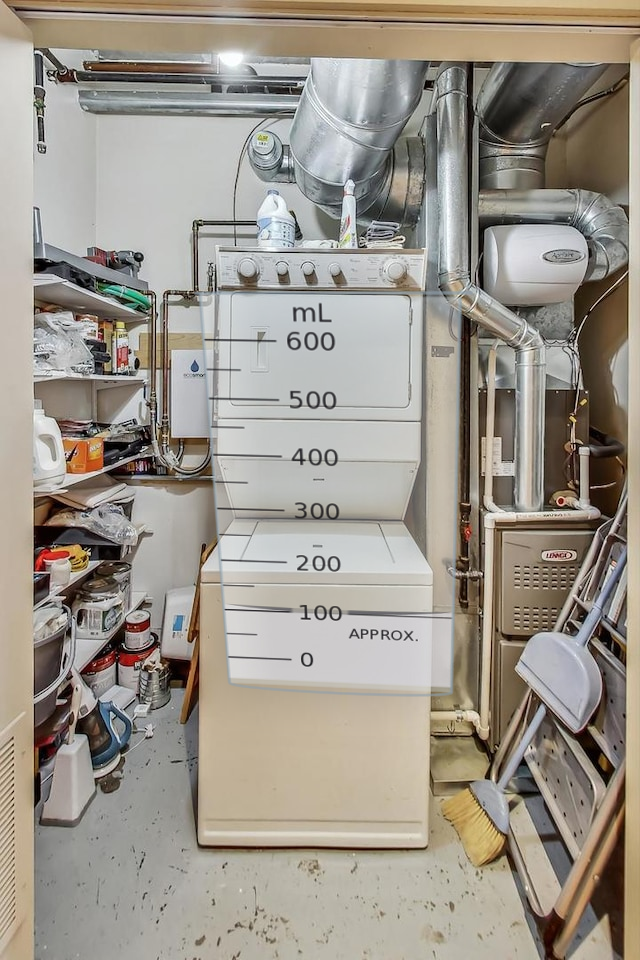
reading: **100** mL
